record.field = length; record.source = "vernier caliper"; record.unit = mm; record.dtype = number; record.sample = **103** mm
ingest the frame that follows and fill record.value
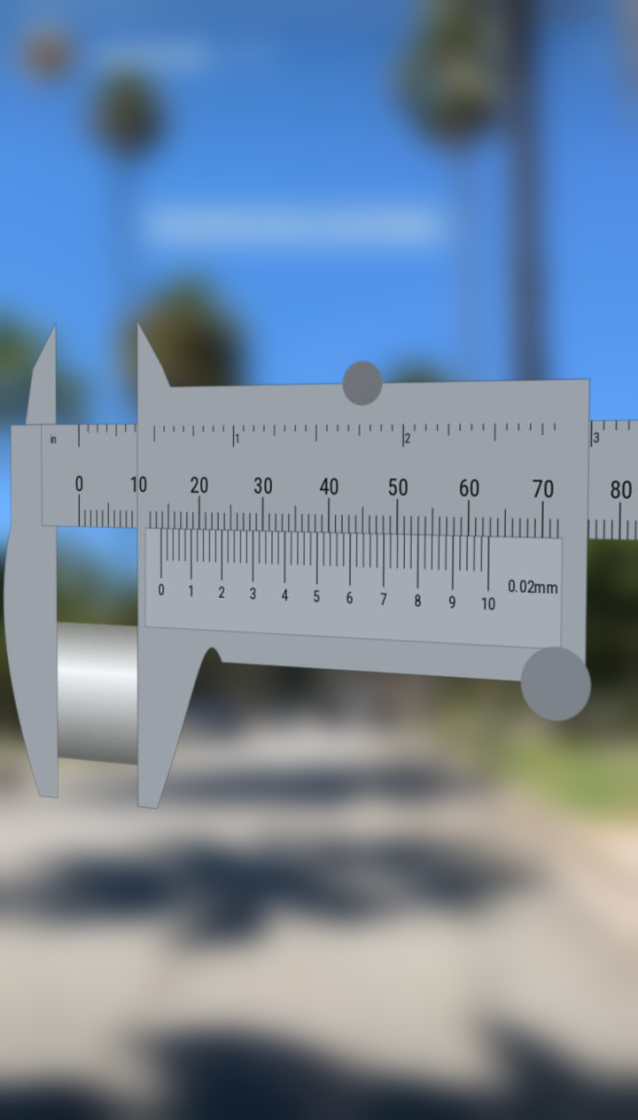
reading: **13.8** mm
